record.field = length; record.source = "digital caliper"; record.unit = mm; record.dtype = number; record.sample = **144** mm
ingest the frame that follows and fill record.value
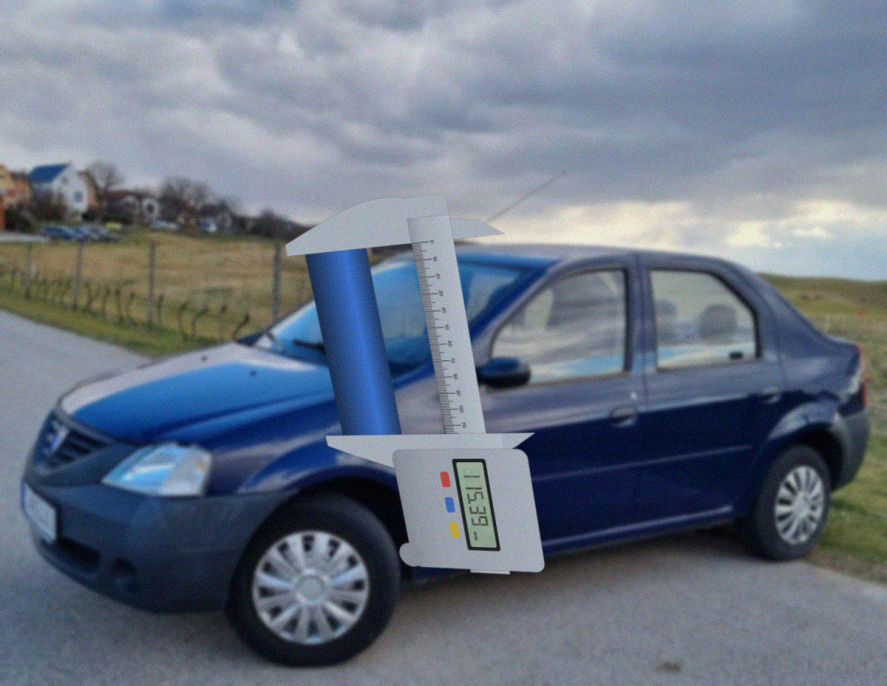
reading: **115.39** mm
